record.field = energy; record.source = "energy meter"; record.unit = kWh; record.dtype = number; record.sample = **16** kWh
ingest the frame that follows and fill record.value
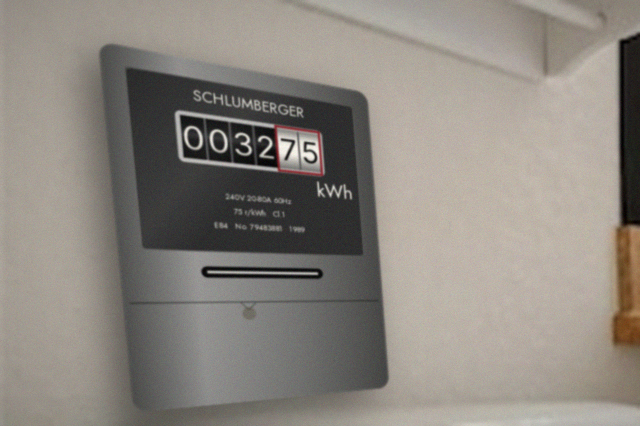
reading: **32.75** kWh
